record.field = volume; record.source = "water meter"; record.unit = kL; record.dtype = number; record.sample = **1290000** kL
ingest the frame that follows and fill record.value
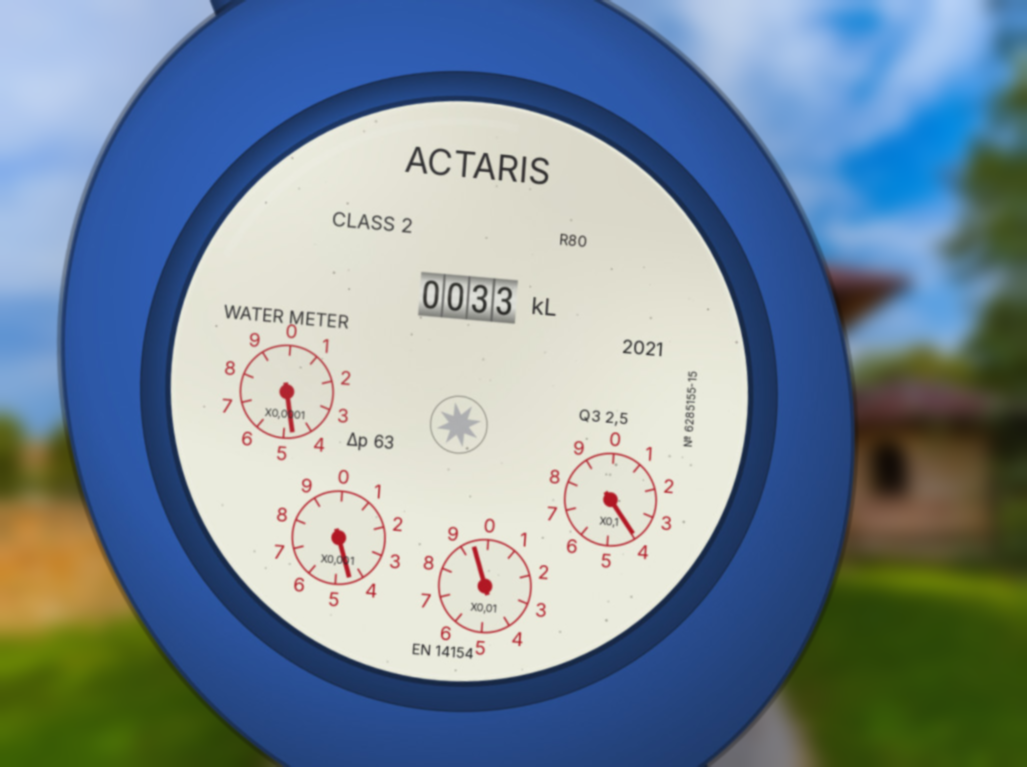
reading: **33.3944** kL
